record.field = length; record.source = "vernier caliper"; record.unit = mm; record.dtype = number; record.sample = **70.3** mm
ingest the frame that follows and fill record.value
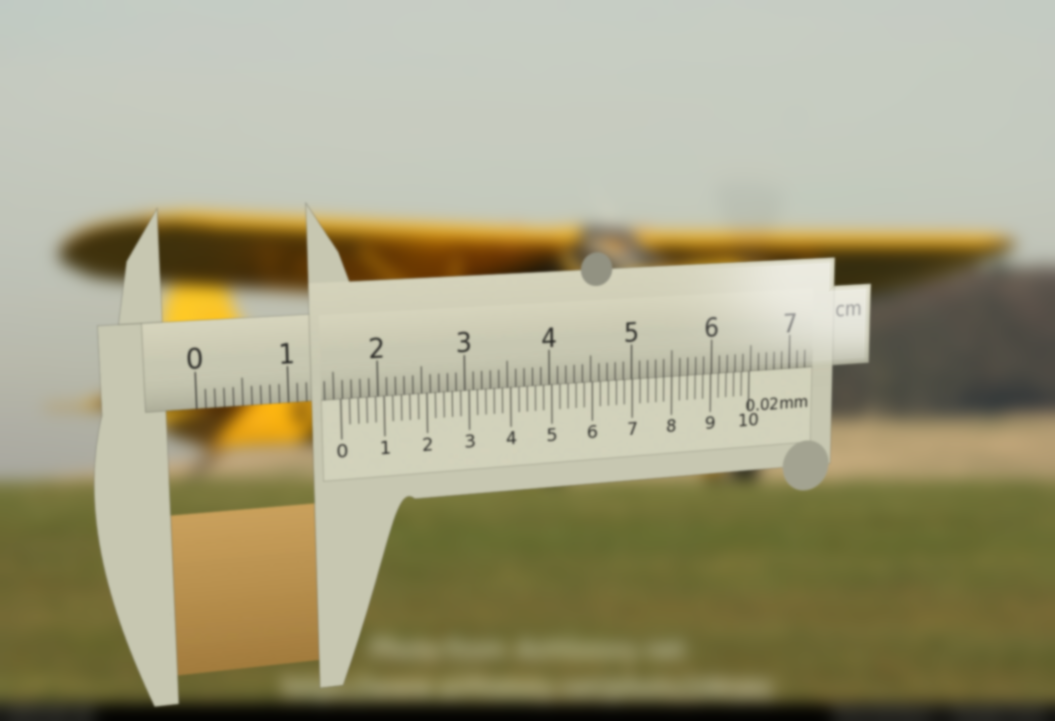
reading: **15.8** mm
